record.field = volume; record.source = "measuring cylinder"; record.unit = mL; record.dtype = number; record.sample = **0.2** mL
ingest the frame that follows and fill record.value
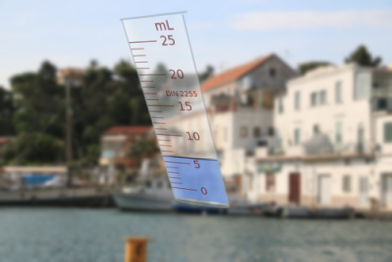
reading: **6** mL
